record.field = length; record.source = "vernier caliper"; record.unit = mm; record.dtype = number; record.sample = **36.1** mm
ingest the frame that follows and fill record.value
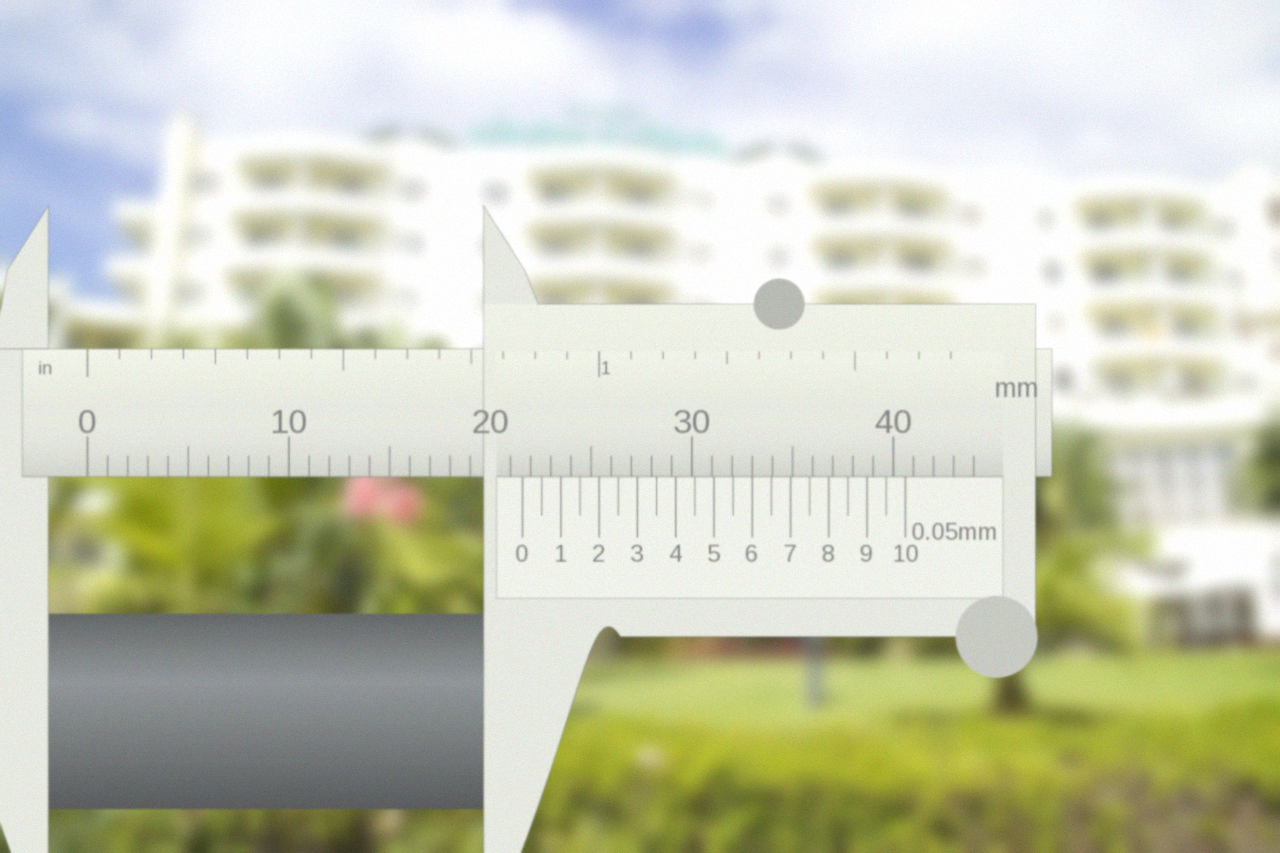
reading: **21.6** mm
